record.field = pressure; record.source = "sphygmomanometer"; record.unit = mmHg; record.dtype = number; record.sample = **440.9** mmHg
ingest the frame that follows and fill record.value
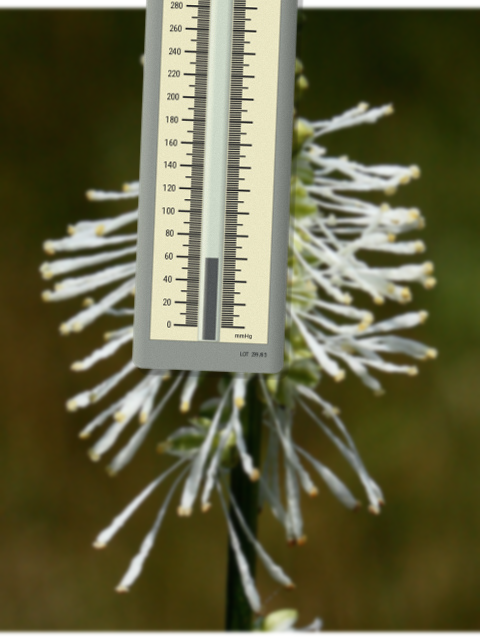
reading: **60** mmHg
